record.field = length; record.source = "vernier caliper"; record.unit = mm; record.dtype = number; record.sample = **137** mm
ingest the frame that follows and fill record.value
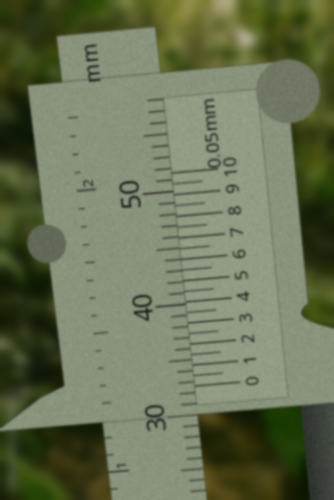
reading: **32.6** mm
